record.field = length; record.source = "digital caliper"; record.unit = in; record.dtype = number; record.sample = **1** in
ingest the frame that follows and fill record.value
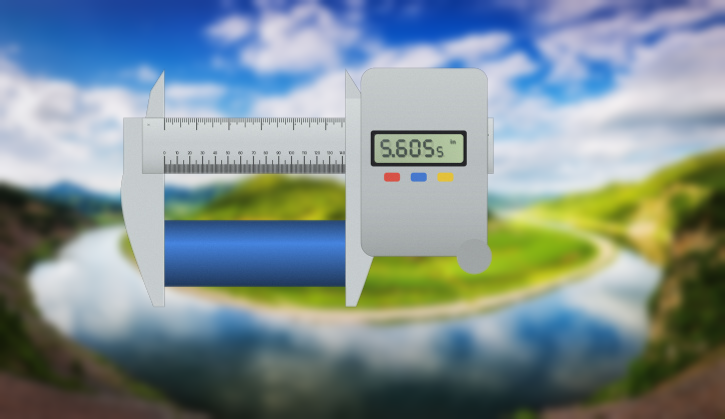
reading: **5.6055** in
